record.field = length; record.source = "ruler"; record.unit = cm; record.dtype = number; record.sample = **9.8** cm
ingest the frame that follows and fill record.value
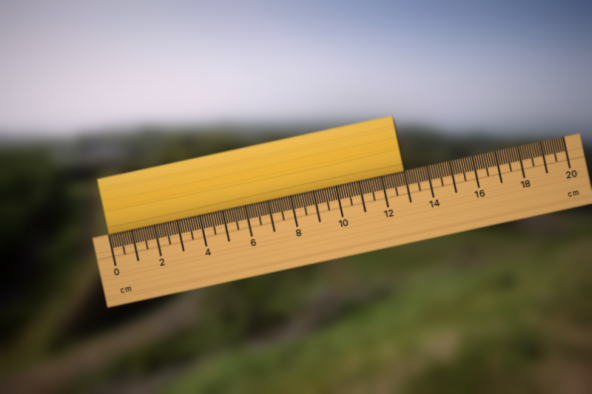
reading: **13** cm
